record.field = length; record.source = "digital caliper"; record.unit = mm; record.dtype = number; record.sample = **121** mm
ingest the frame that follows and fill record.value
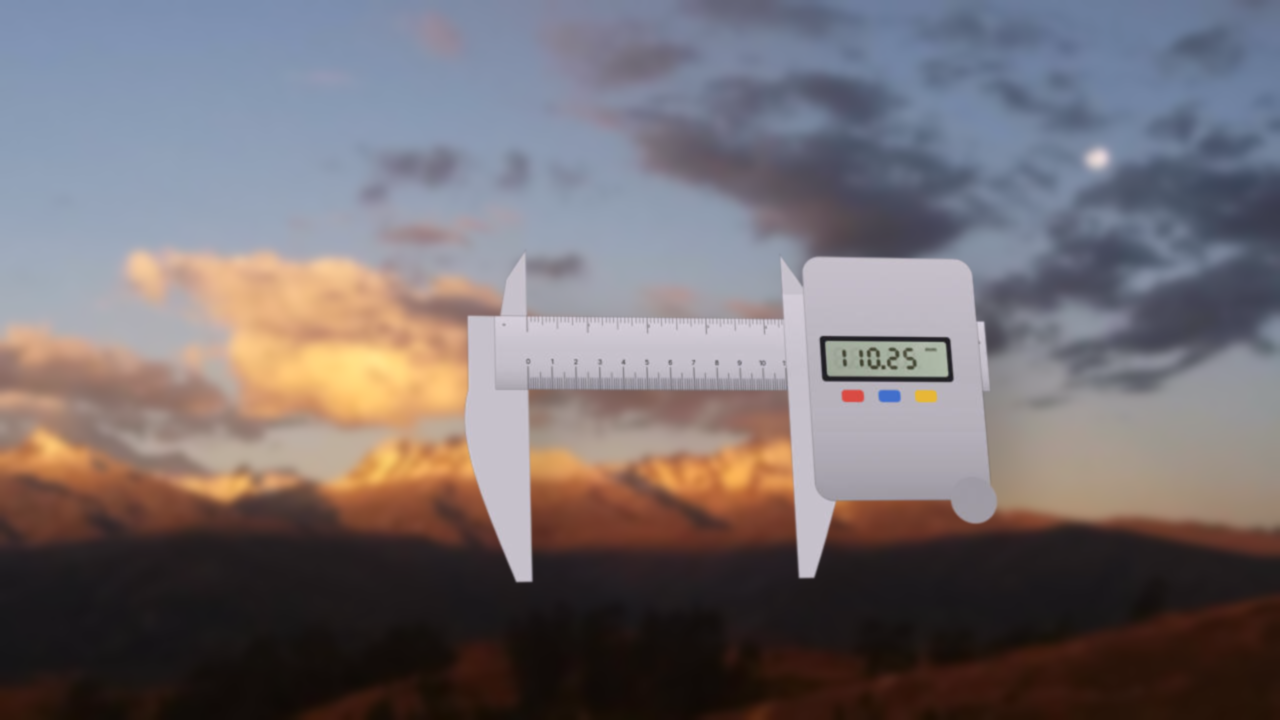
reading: **110.25** mm
